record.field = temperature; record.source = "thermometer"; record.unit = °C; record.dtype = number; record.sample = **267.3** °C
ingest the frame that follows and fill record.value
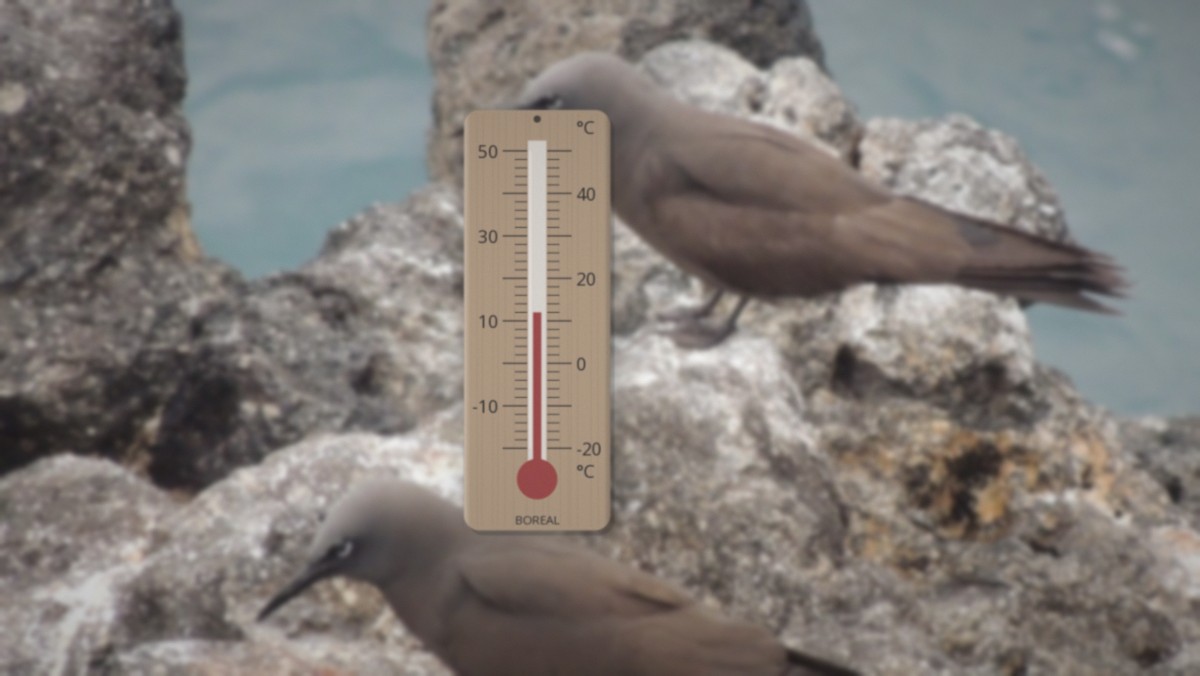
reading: **12** °C
